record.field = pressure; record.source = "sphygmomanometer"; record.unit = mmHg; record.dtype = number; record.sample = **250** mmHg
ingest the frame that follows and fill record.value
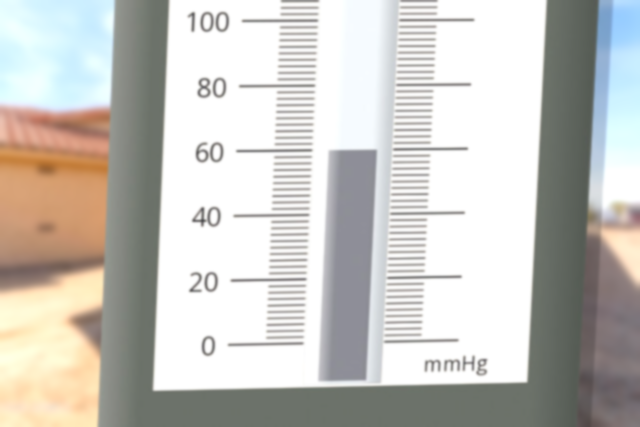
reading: **60** mmHg
